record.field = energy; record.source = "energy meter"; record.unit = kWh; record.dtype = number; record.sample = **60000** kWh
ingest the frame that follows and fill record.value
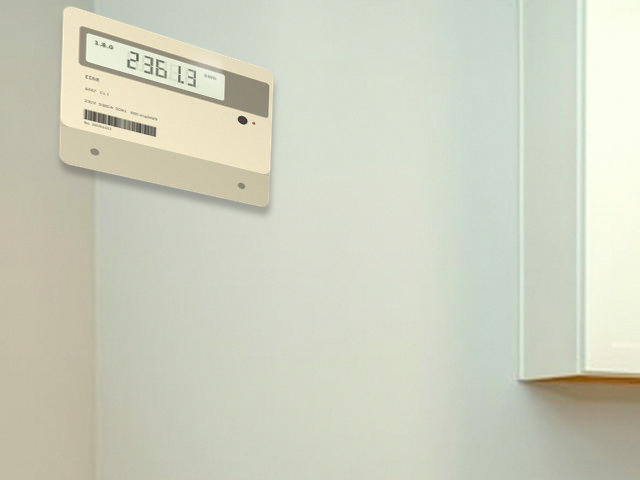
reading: **2361.3** kWh
